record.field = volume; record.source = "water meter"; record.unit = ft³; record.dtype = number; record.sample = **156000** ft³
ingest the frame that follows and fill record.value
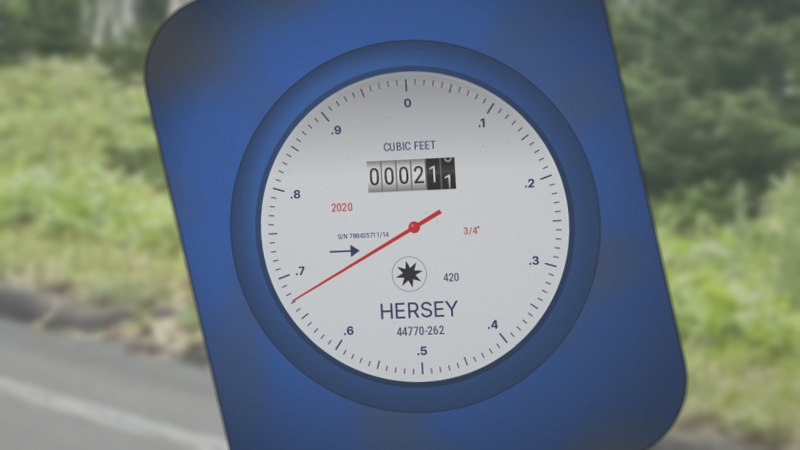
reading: **210.67** ft³
